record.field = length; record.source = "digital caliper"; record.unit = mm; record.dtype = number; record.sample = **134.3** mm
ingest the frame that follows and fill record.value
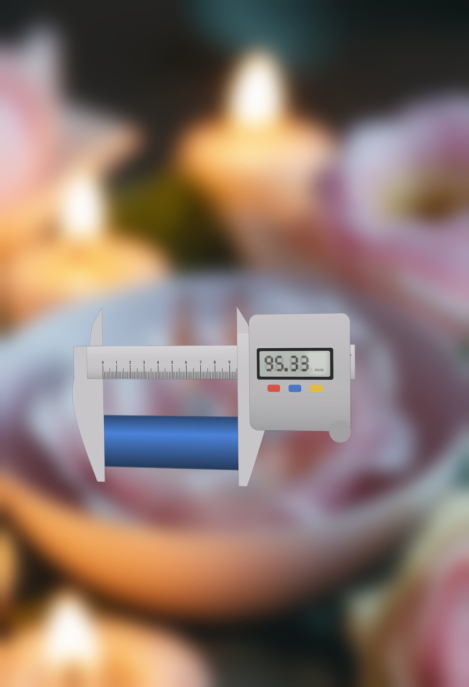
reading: **95.33** mm
